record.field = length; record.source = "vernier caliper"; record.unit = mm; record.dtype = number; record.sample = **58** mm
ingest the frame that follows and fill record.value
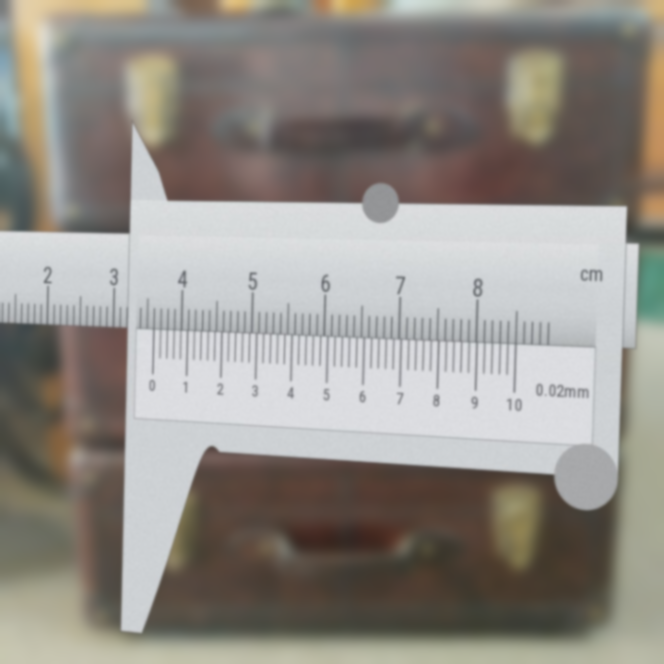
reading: **36.0** mm
